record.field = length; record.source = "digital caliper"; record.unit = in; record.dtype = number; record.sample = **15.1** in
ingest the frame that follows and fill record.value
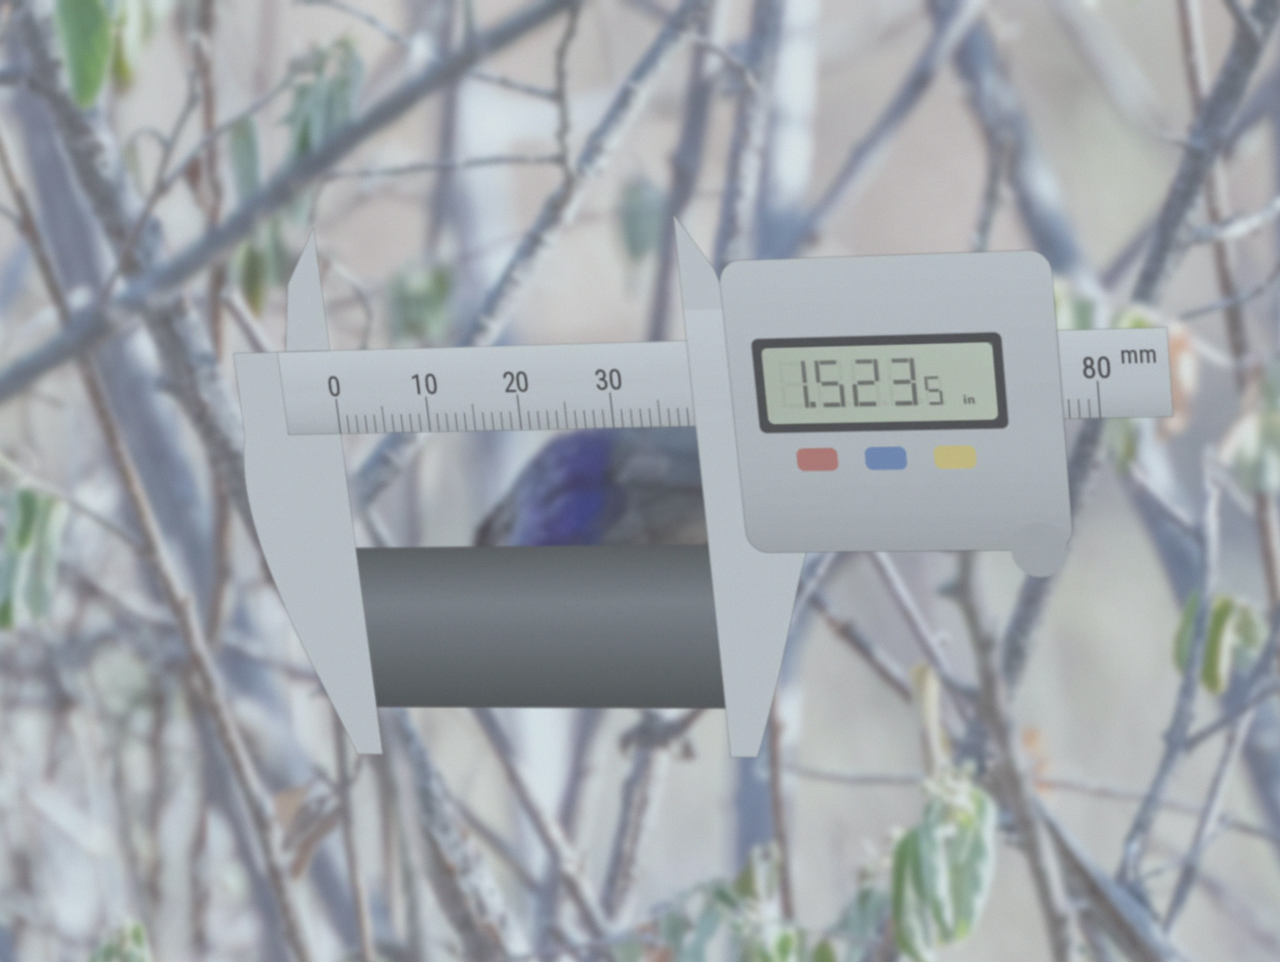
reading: **1.5235** in
